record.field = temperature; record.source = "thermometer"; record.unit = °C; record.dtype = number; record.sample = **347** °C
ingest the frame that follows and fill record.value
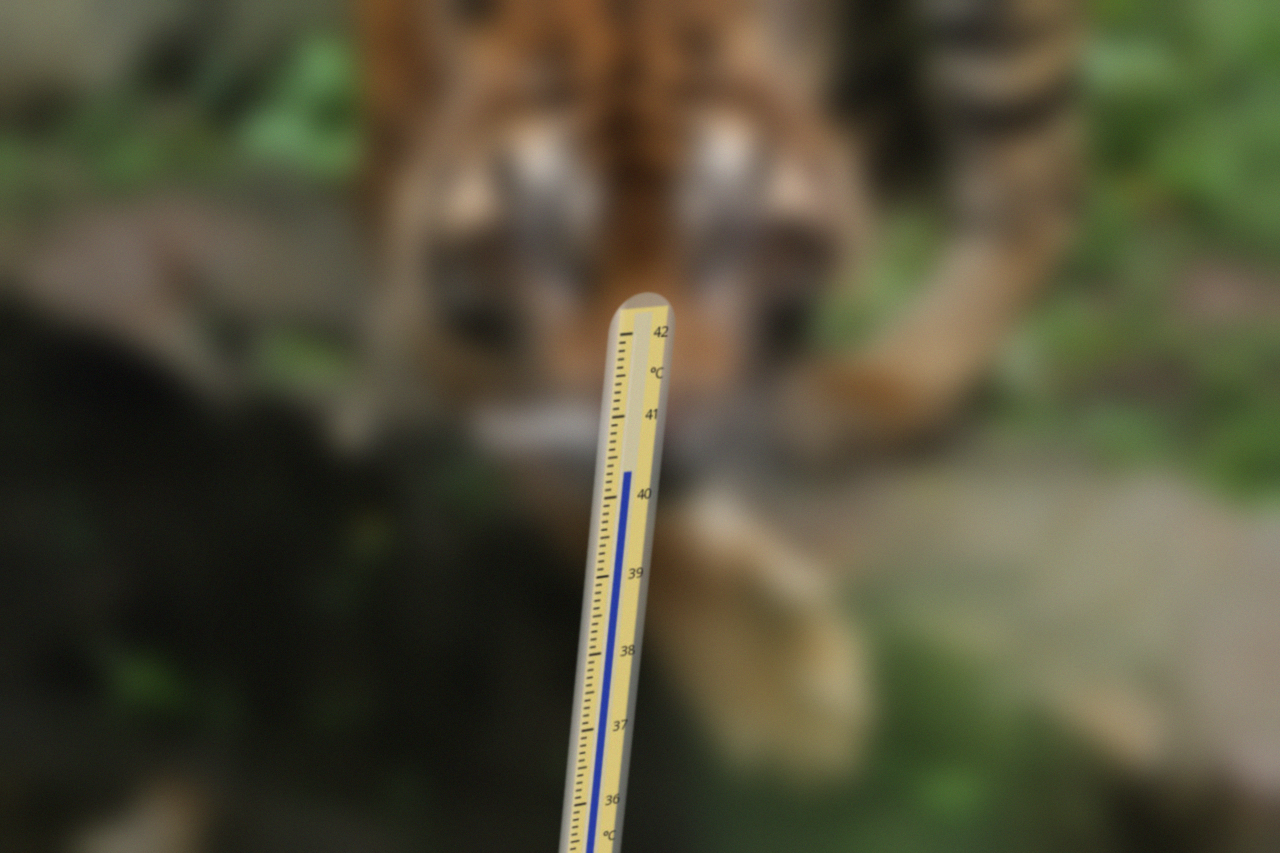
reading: **40.3** °C
